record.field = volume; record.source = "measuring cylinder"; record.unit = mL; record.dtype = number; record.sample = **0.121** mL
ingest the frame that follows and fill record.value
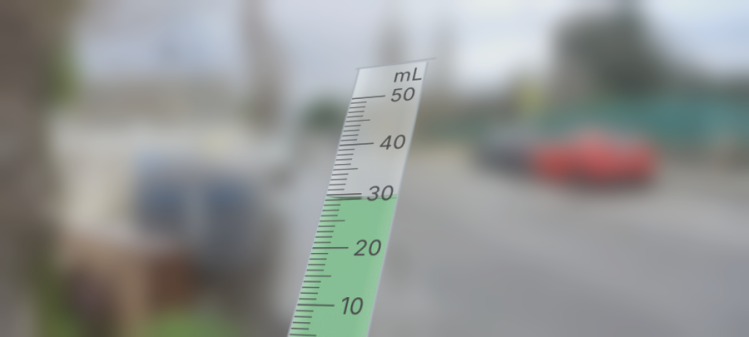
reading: **29** mL
